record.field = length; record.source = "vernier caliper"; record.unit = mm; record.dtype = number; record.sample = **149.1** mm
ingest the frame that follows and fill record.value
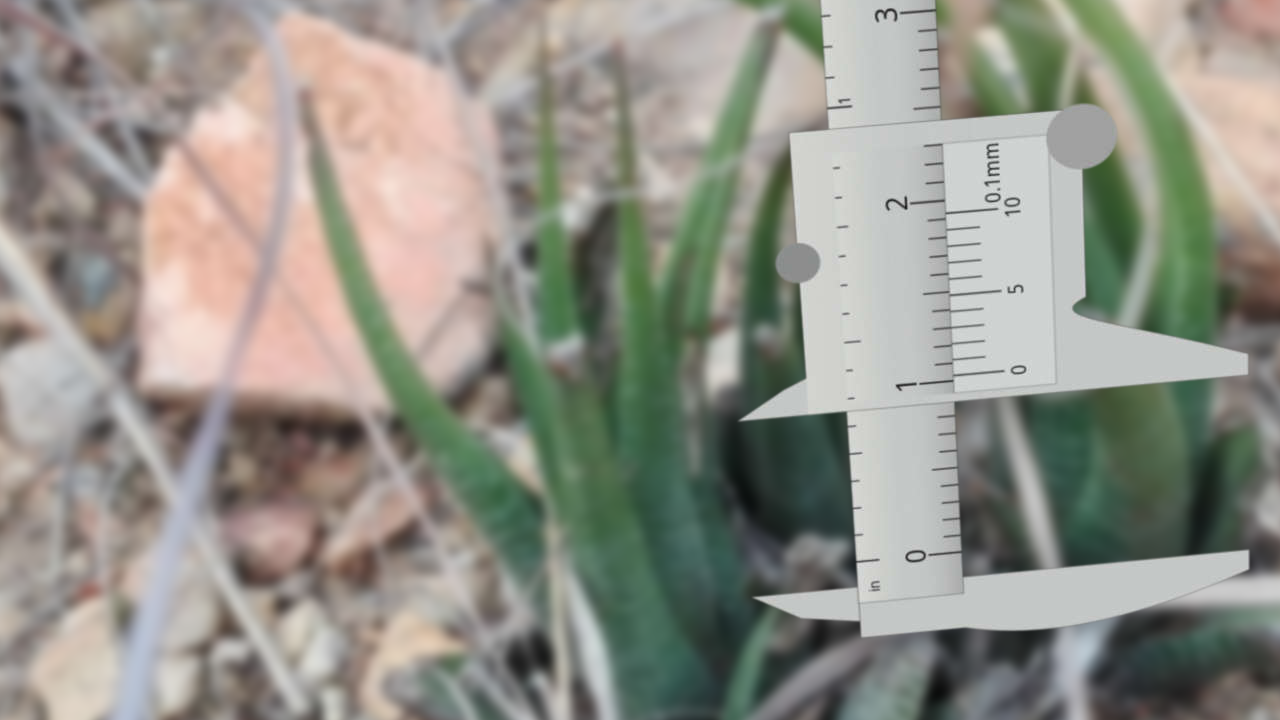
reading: **10.3** mm
